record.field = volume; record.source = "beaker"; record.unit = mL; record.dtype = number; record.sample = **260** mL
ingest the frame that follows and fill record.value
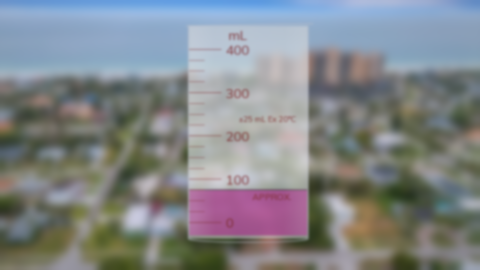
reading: **75** mL
